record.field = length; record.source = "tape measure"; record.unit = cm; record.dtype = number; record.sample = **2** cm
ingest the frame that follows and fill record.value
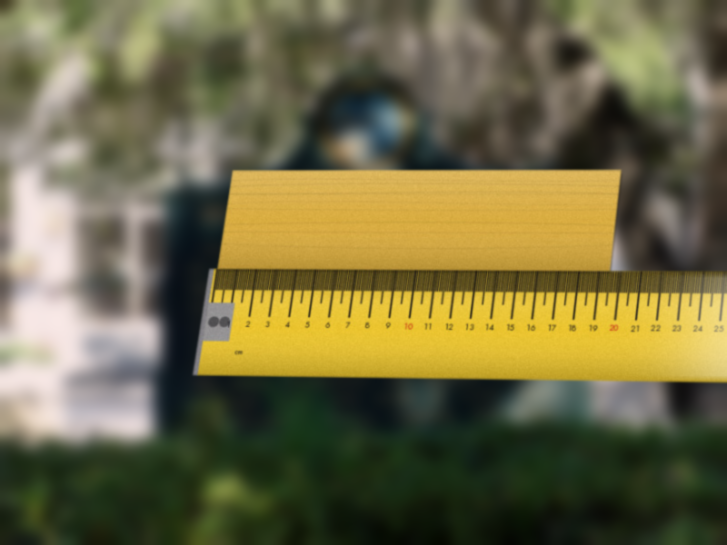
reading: **19.5** cm
